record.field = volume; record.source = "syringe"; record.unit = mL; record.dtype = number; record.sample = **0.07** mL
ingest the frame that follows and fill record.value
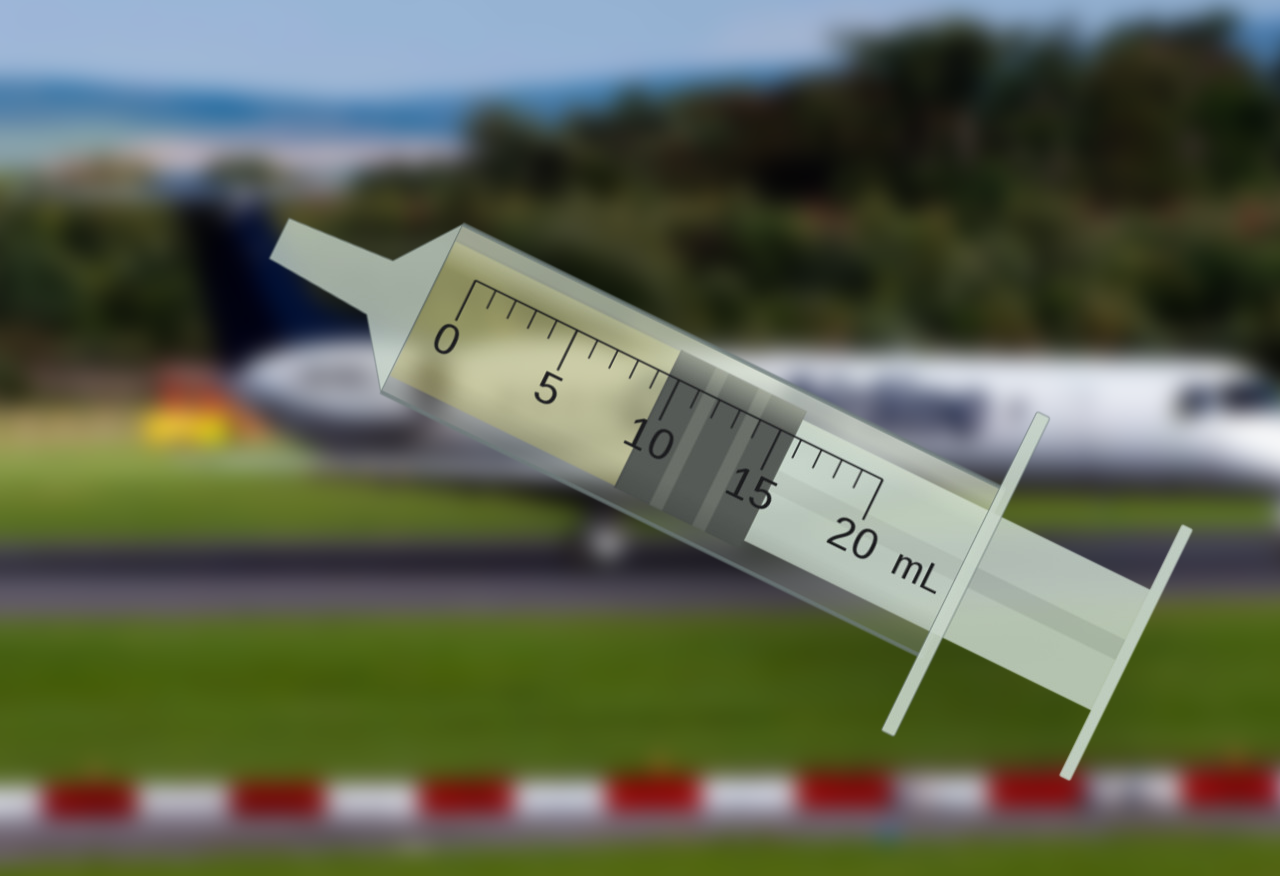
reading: **9.5** mL
